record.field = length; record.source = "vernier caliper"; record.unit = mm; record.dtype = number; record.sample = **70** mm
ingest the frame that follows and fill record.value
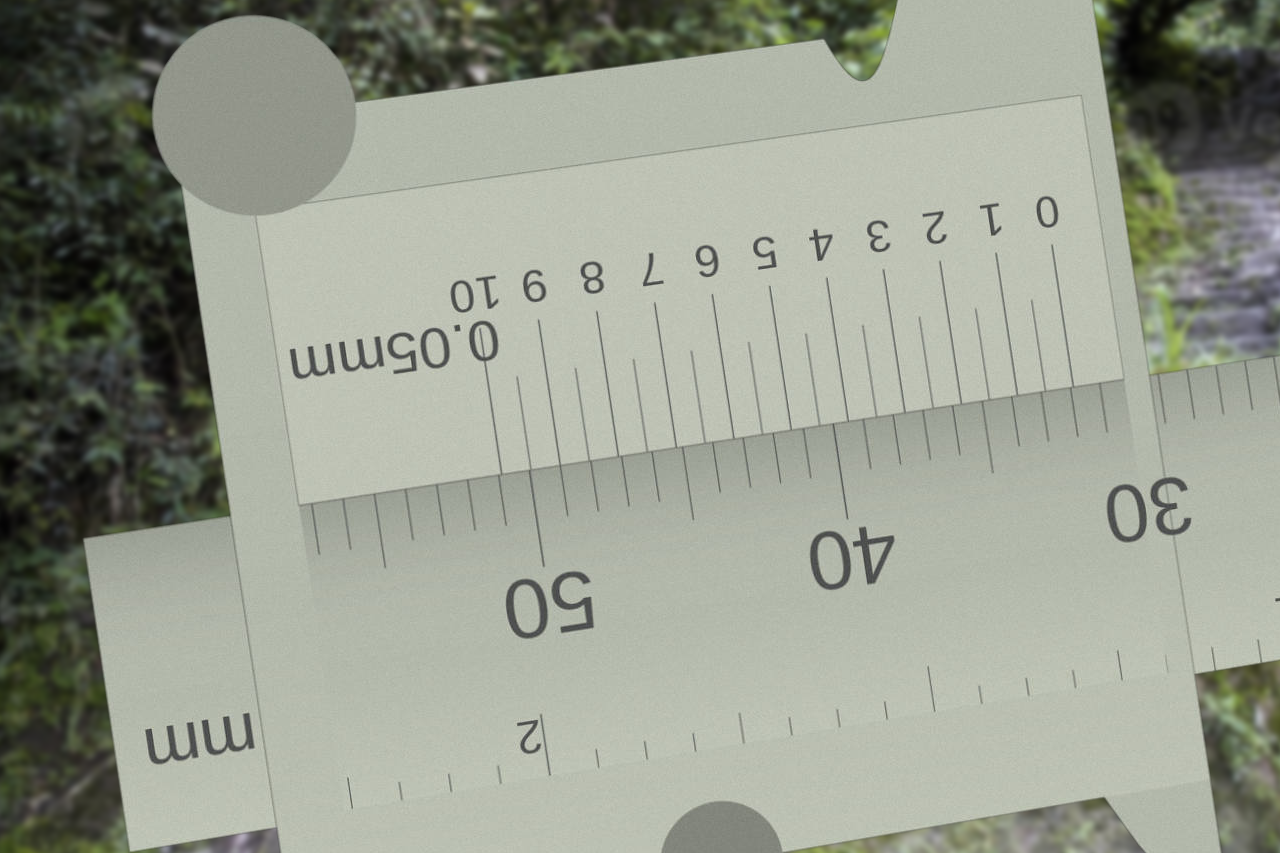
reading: **31.90** mm
